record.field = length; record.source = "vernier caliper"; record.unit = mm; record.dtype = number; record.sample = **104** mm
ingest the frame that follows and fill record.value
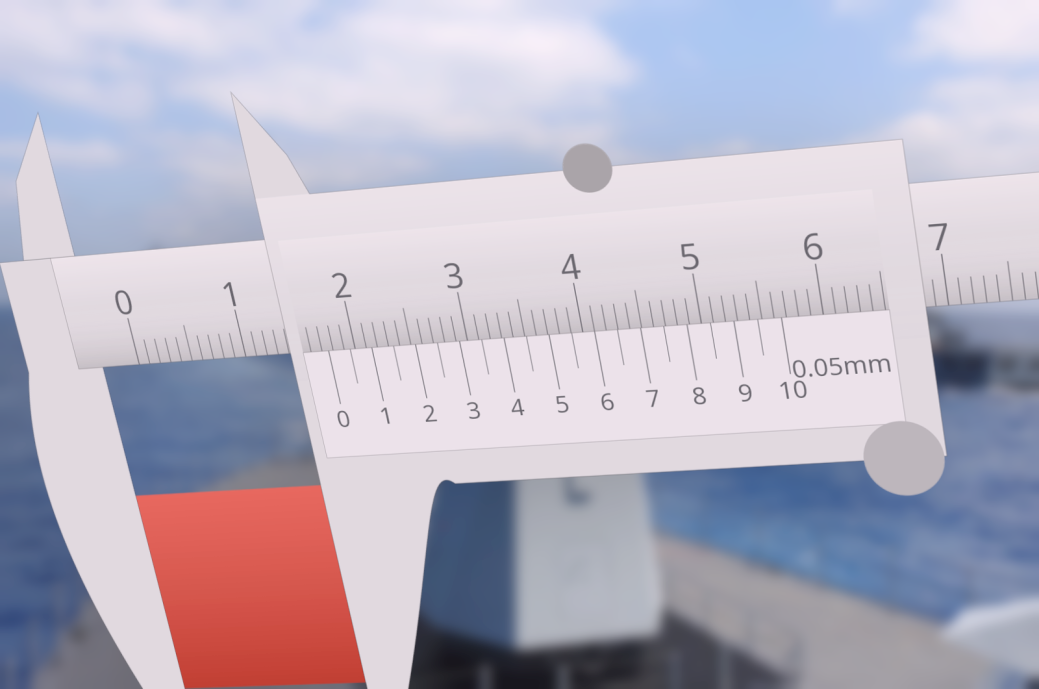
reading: **17.6** mm
